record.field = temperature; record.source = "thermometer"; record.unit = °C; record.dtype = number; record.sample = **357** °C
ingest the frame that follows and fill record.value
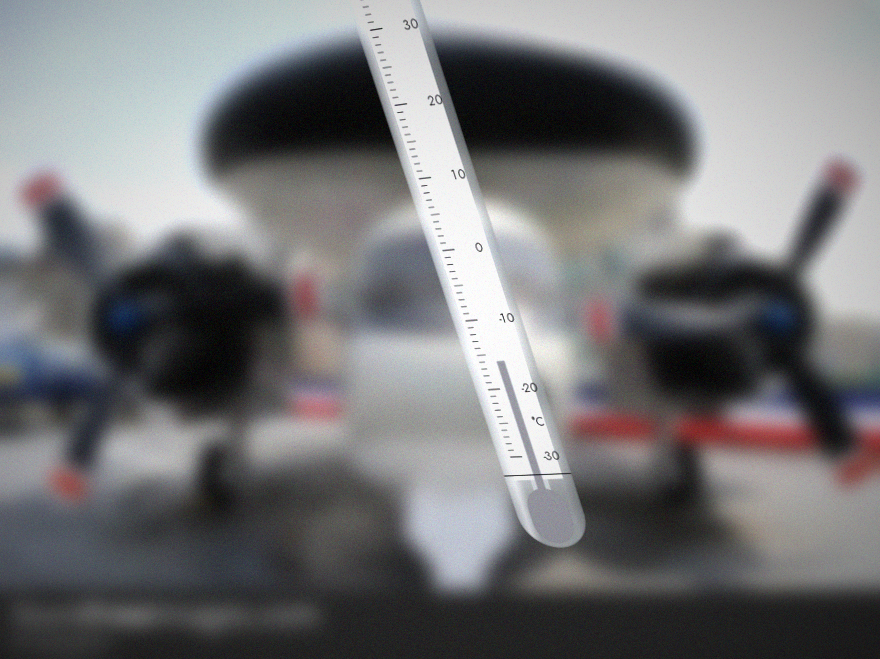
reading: **-16** °C
